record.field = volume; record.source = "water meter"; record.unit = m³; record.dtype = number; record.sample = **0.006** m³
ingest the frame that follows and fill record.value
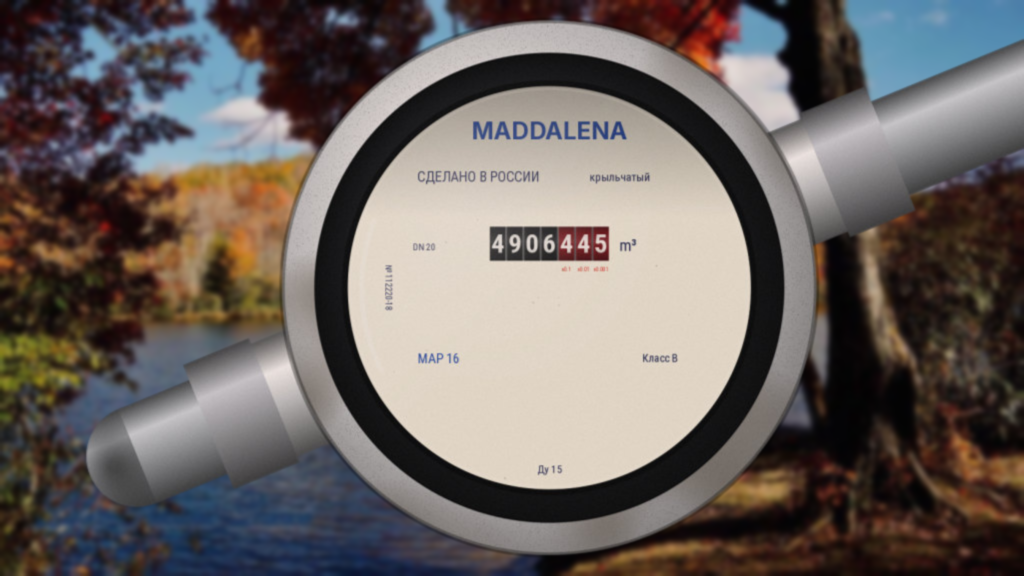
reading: **4906.445** m³
